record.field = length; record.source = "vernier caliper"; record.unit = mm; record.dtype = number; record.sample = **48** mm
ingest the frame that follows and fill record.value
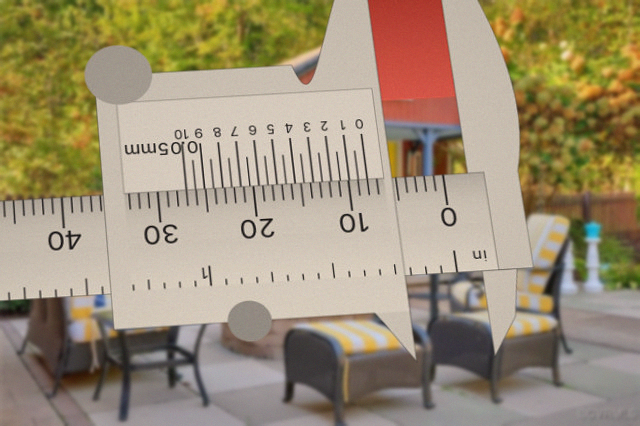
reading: **8.0** mm
